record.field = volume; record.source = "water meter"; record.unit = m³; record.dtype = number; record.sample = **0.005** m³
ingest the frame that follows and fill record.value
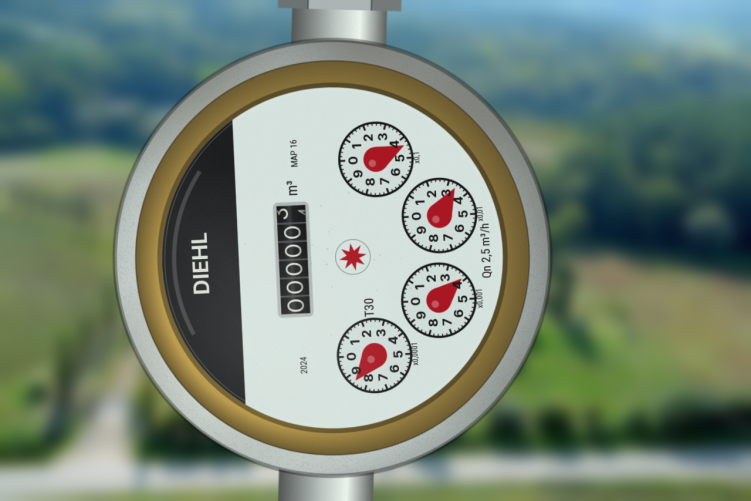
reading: **3.4338** m³
